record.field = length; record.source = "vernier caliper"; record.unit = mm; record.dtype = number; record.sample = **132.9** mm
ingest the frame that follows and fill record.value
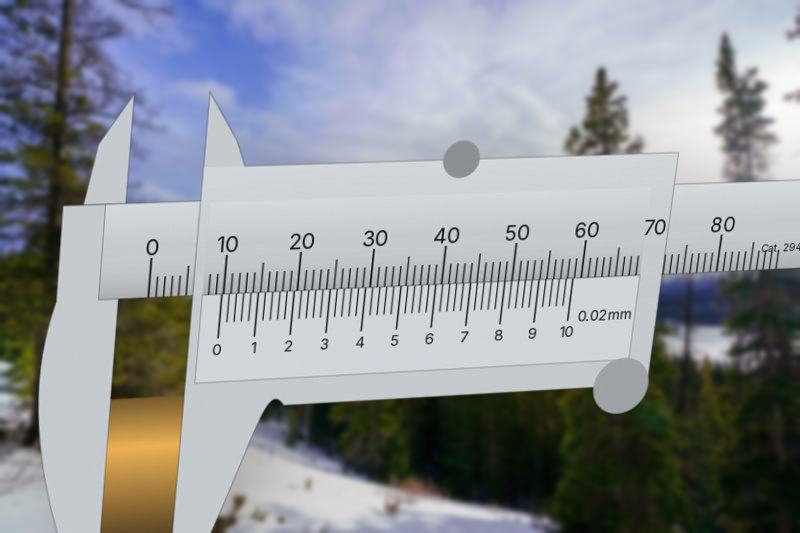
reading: **9.8** mm
